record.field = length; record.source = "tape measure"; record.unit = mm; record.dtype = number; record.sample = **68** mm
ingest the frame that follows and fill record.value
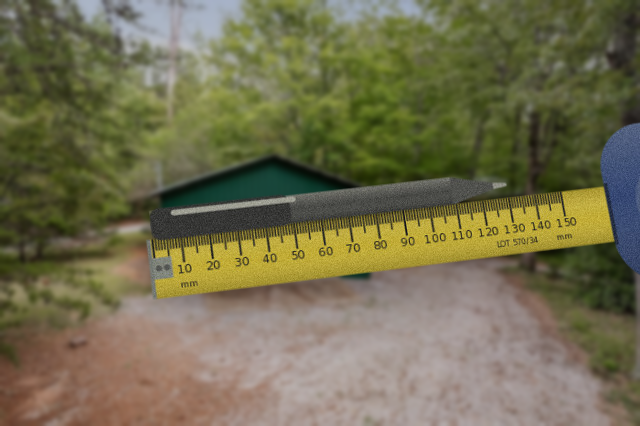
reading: **130** mm
